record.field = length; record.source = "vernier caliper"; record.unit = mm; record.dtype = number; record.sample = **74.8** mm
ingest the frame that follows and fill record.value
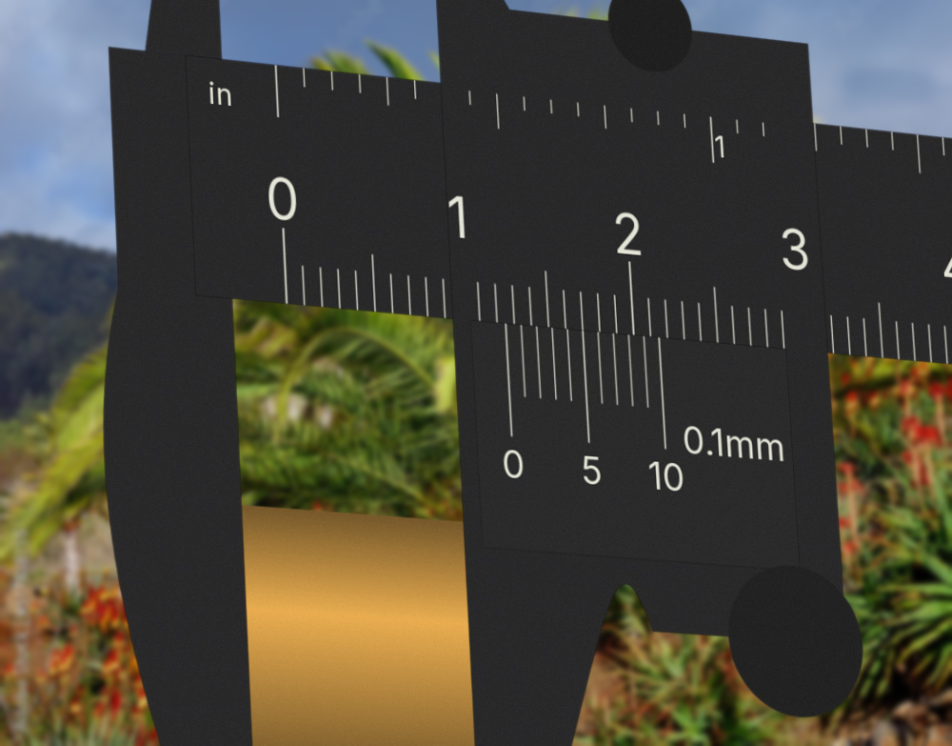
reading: **12.5** mm
